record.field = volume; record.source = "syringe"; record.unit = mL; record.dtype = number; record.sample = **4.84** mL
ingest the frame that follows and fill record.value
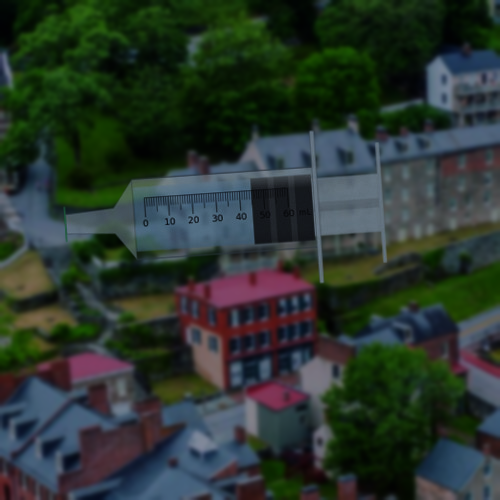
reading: **45** mL
